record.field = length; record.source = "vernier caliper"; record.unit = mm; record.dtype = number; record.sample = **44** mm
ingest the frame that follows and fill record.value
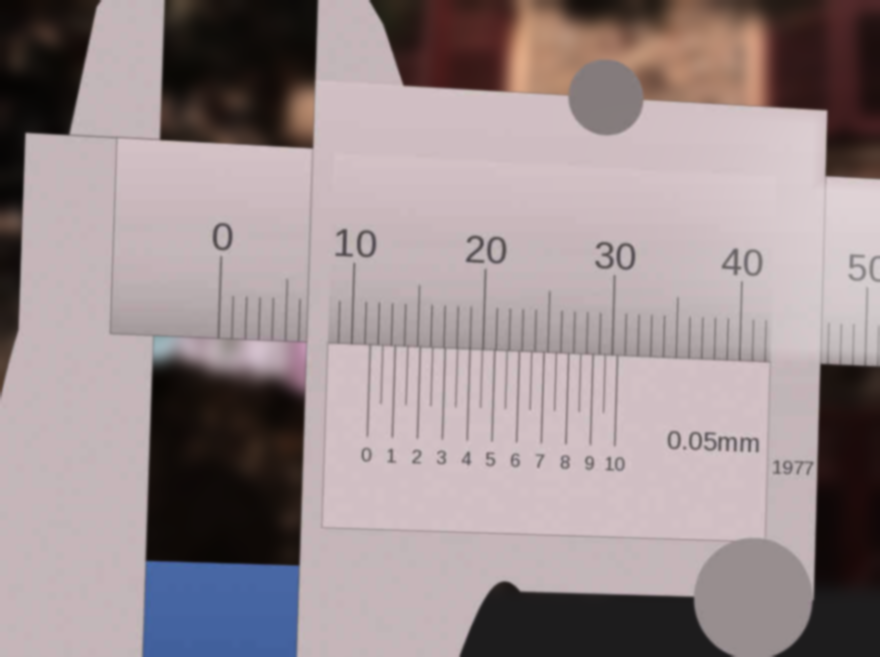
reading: **11.4** mm
